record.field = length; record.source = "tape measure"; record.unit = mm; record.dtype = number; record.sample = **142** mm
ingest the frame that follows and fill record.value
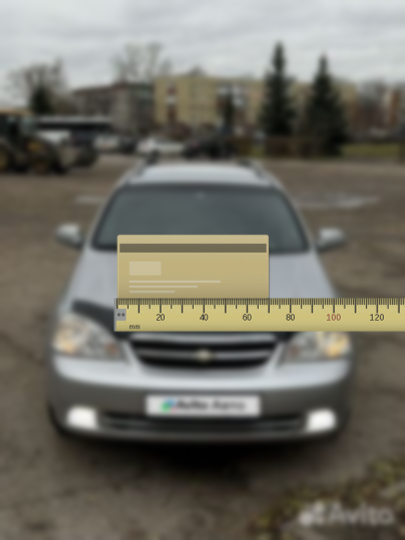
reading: **70** mm
